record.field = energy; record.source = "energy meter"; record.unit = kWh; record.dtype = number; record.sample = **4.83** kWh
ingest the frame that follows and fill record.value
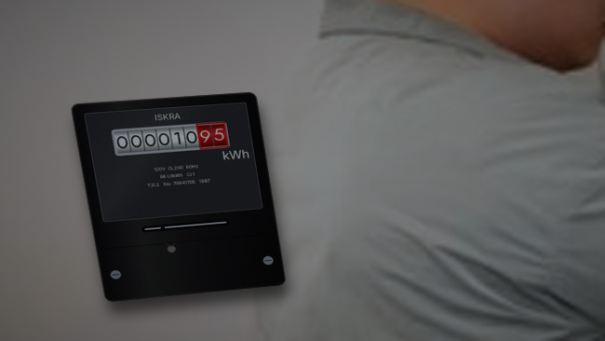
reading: **10.95** kWh
